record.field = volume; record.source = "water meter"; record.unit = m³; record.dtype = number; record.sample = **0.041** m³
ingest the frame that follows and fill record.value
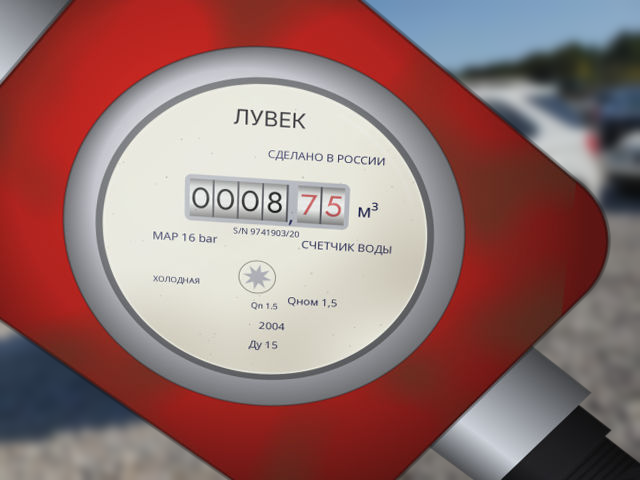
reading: **8.75** m³
